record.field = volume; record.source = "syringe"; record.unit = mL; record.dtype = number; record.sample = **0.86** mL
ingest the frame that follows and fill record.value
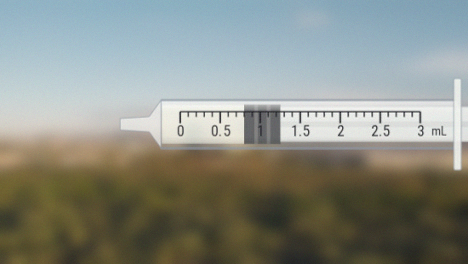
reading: **0.8** mL
